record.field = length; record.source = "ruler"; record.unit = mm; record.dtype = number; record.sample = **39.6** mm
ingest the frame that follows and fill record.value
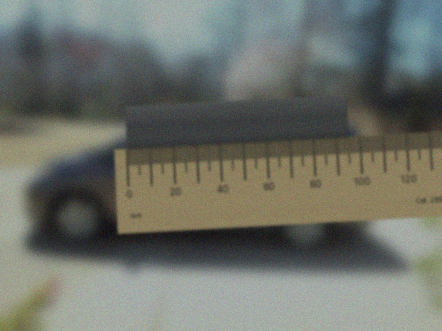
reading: **95** mm
